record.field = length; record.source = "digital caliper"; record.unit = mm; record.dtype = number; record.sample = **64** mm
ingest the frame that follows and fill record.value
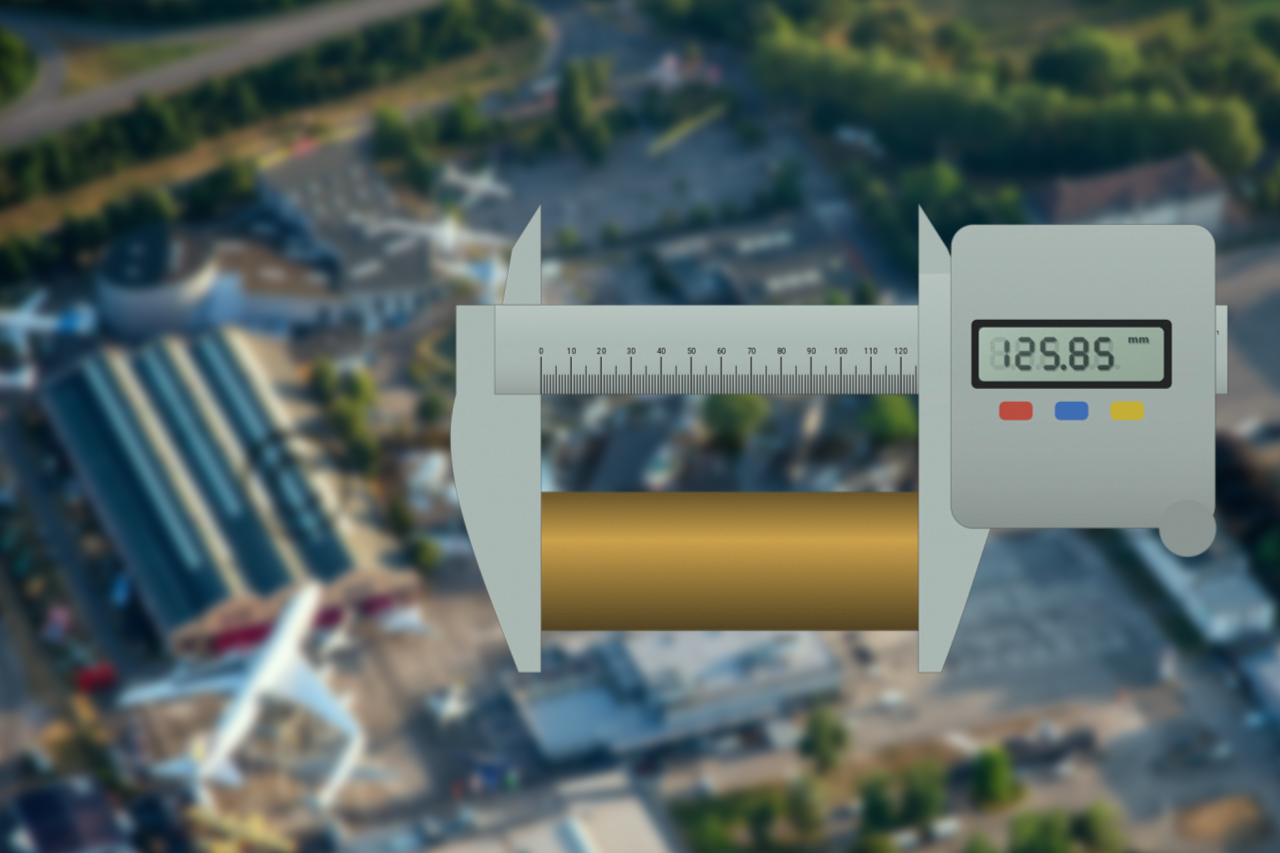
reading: **125.85** mm
